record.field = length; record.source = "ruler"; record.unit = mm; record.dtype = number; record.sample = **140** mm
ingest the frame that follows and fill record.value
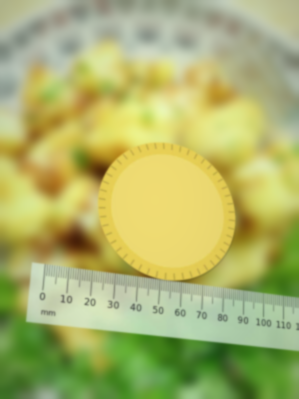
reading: **65** mm
